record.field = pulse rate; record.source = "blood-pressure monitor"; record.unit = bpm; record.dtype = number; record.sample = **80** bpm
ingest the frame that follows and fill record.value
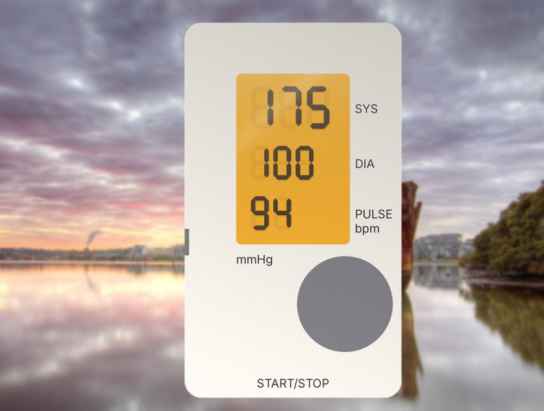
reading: **94** bpm
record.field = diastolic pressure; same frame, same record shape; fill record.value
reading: **100** mmHg
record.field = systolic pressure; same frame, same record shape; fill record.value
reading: **175** mmHg
